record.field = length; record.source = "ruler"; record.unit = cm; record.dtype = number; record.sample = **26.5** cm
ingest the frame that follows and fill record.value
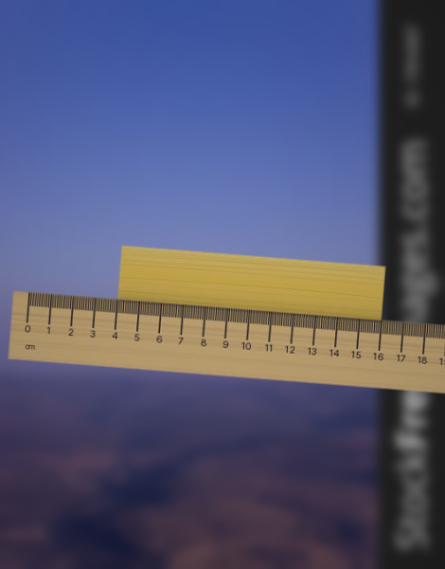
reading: **12** cm
